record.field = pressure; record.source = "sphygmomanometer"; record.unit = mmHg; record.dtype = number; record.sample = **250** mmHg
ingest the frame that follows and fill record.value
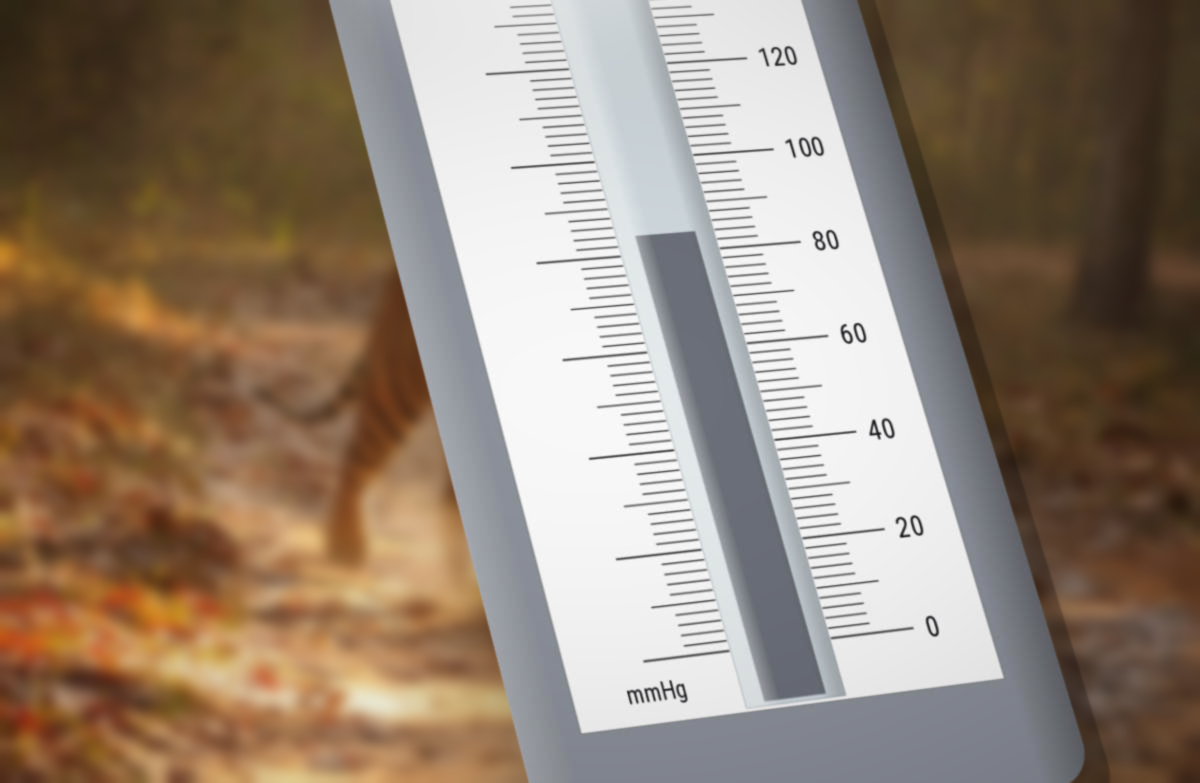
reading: **84** mmHg
